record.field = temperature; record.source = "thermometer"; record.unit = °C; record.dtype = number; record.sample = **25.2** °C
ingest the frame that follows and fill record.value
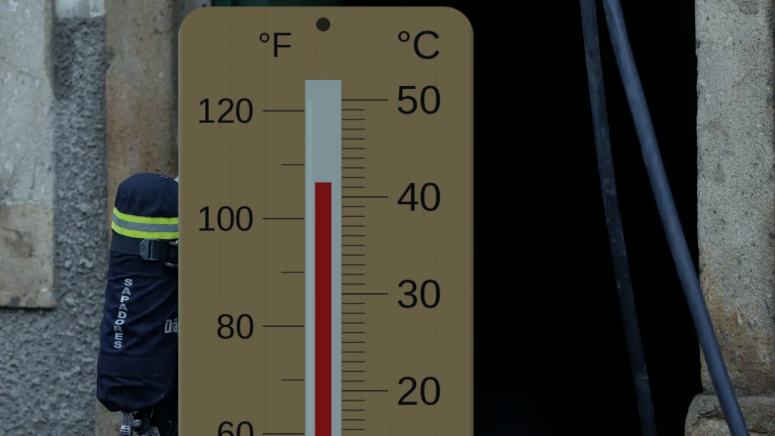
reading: **41.5** °C
